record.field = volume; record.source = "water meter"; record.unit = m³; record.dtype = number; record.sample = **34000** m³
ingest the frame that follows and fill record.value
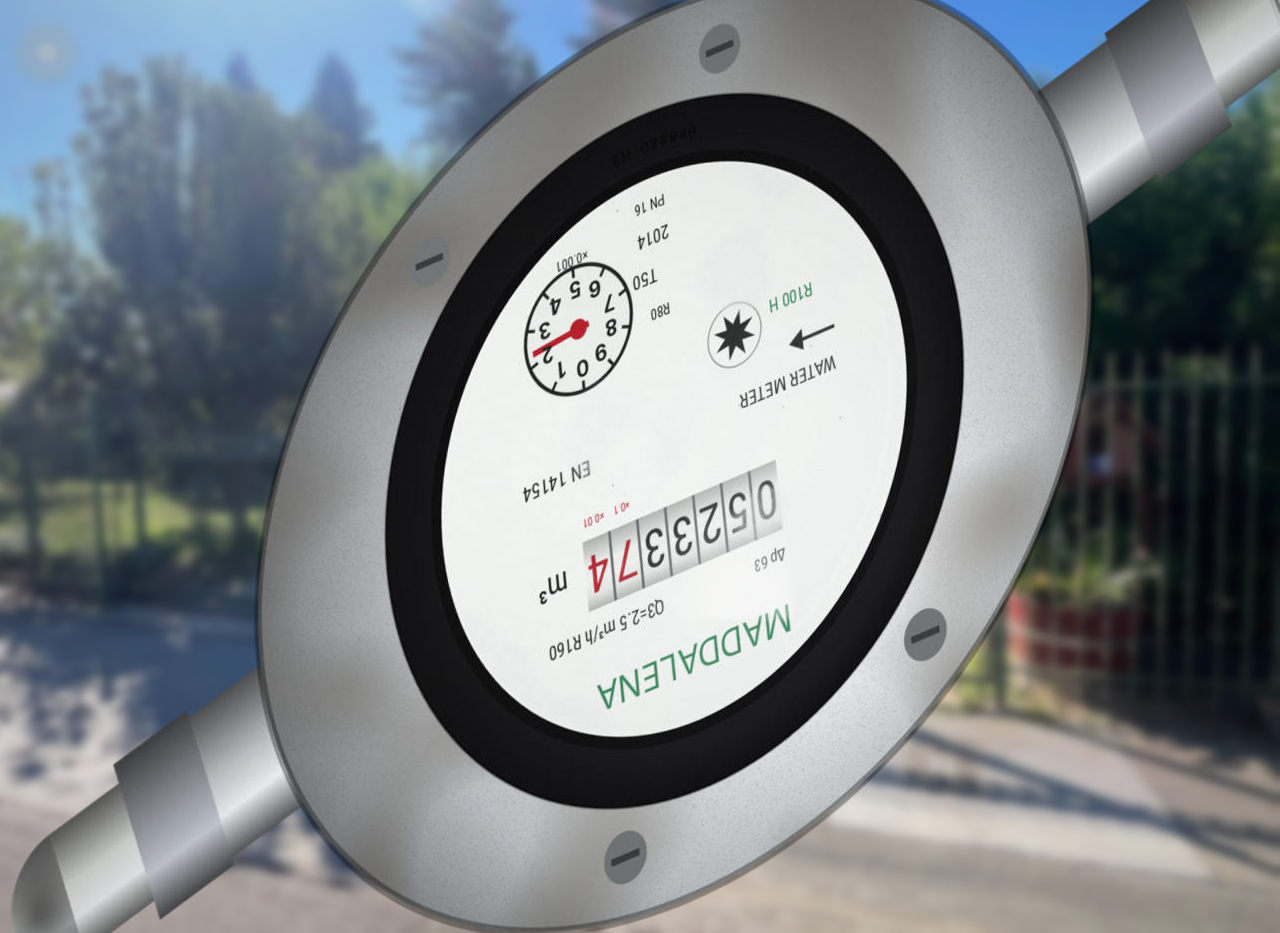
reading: **5233.742** m³
